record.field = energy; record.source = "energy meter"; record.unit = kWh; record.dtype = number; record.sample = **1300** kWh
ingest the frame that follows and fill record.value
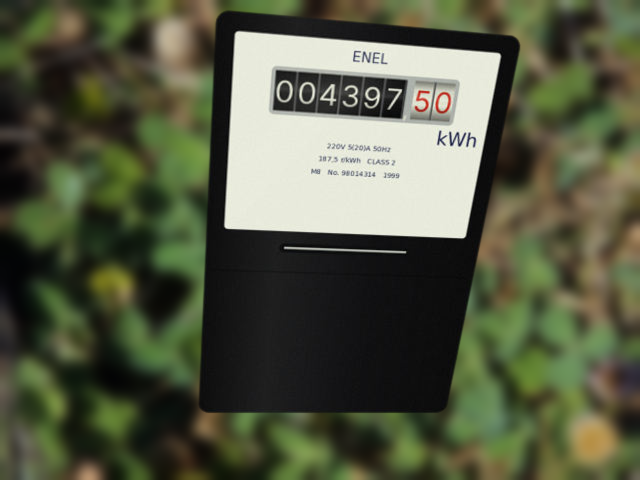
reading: **4397.50** kWh
